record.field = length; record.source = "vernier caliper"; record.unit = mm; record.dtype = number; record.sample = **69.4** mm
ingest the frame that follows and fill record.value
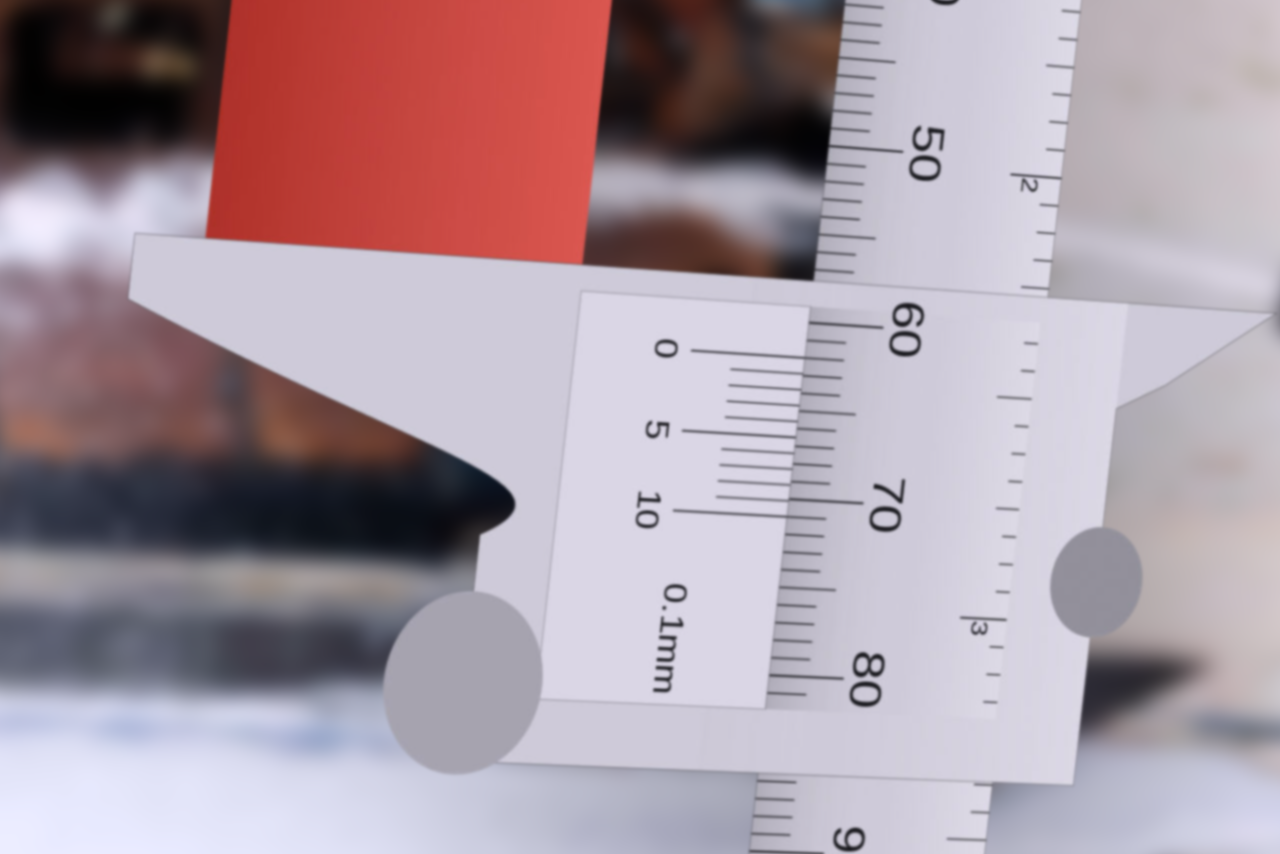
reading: **62.0** mm
